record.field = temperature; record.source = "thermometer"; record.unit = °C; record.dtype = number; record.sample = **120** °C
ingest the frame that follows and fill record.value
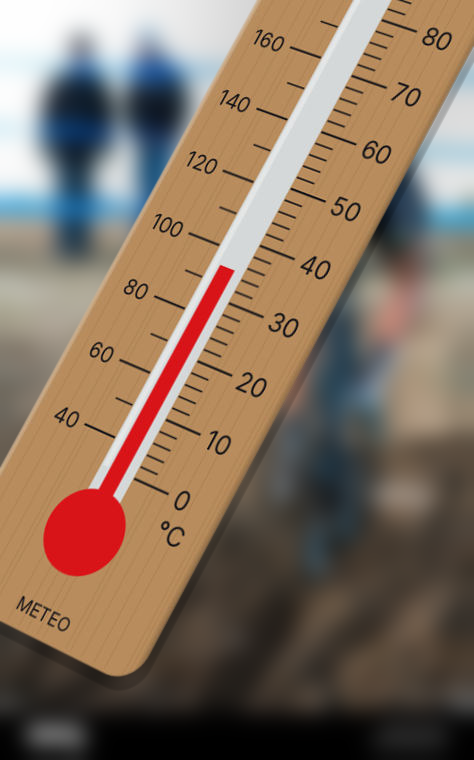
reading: **35** °C
